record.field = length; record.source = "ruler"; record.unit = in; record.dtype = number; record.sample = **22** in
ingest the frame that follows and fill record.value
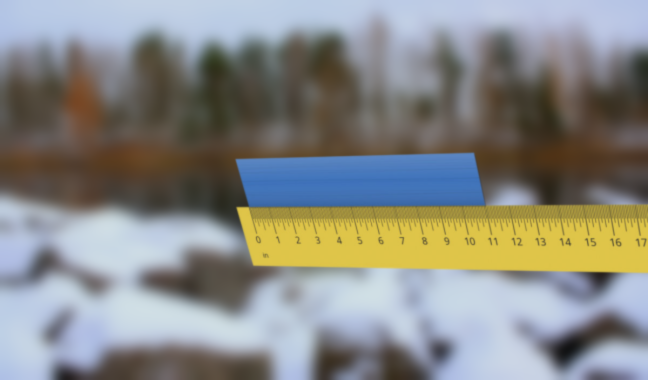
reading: **11** in
